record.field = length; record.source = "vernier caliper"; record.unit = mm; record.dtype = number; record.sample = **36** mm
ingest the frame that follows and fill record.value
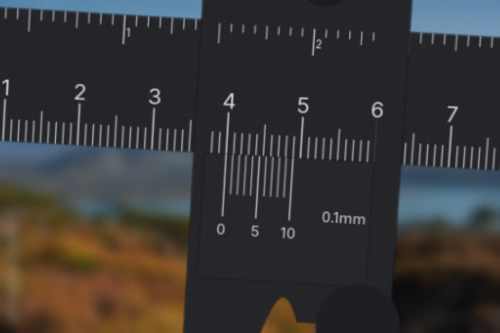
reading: **40.0** mm
